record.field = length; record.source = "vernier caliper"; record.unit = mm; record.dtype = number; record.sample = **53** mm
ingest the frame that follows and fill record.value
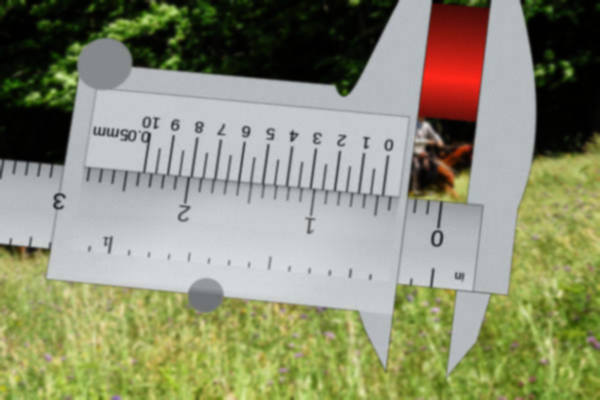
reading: **4.6** mm
